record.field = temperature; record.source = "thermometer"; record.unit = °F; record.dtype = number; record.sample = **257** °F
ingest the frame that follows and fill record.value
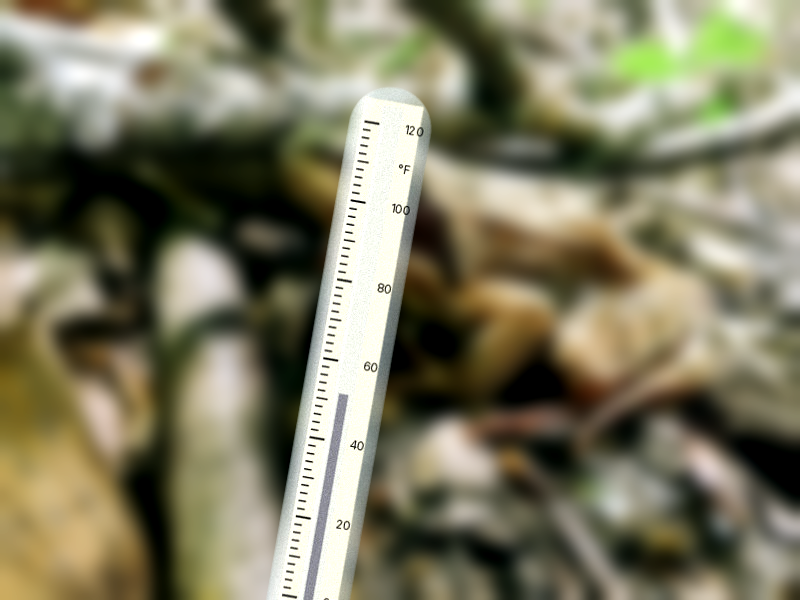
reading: **52** °F
